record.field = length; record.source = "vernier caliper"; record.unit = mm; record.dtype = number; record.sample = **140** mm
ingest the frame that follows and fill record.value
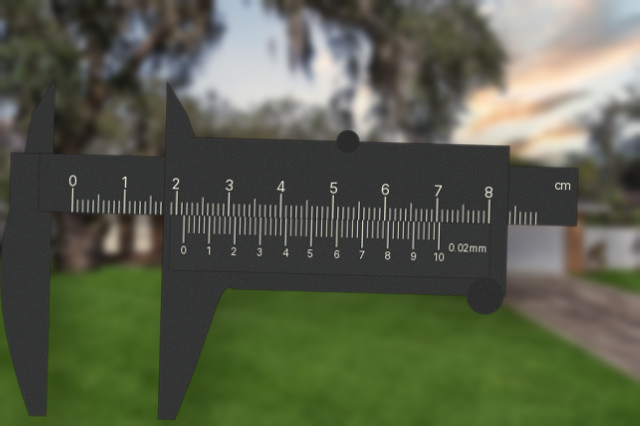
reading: **21.5** mm
